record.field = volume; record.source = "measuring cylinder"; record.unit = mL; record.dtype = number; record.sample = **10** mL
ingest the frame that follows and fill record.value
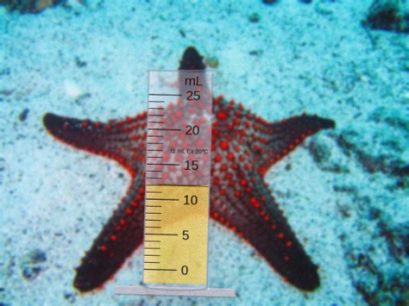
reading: **12** mL
